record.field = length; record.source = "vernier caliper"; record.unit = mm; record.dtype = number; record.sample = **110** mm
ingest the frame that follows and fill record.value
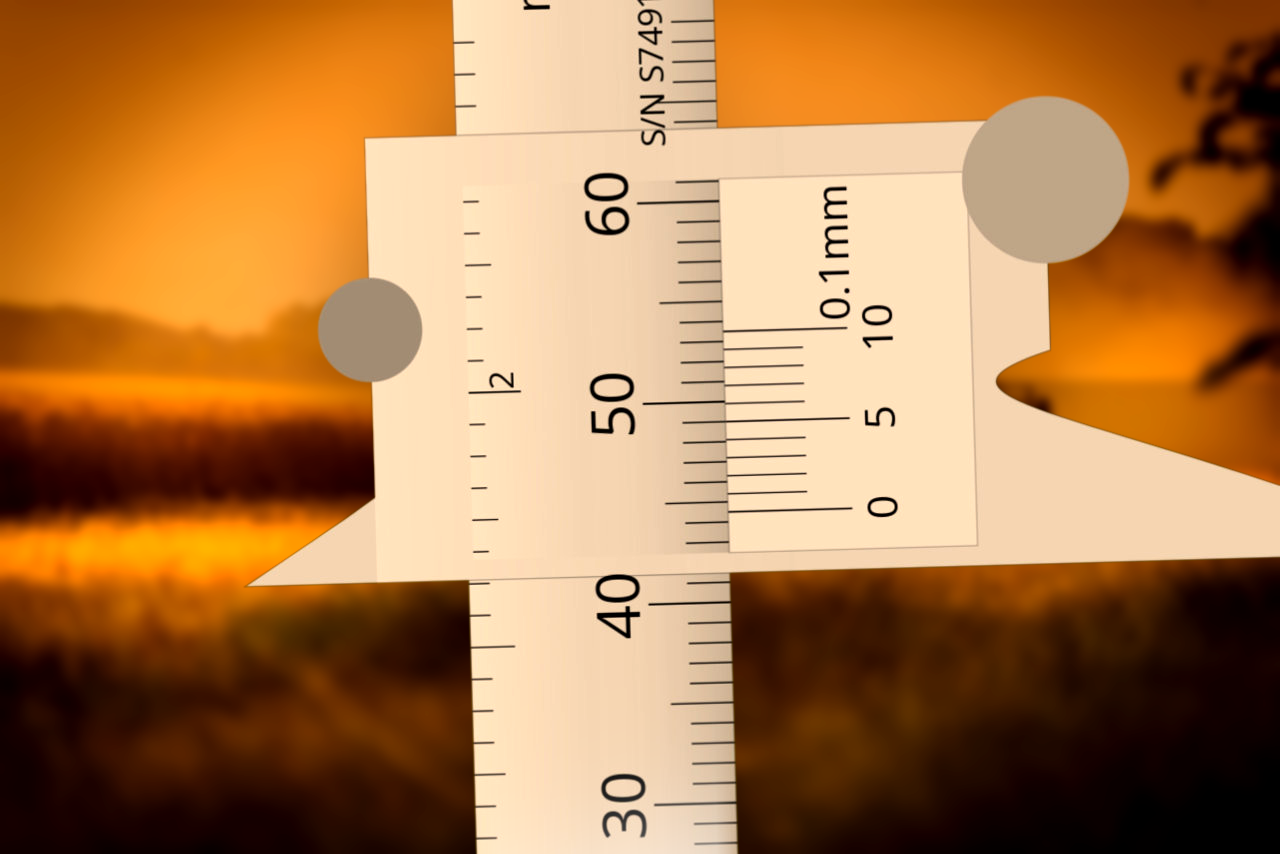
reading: **44.5** mm
